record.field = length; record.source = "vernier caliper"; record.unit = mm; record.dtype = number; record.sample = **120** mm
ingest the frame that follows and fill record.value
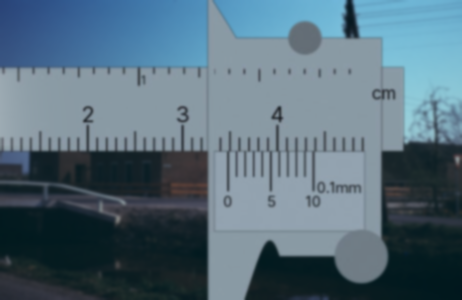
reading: **34.8** mm
